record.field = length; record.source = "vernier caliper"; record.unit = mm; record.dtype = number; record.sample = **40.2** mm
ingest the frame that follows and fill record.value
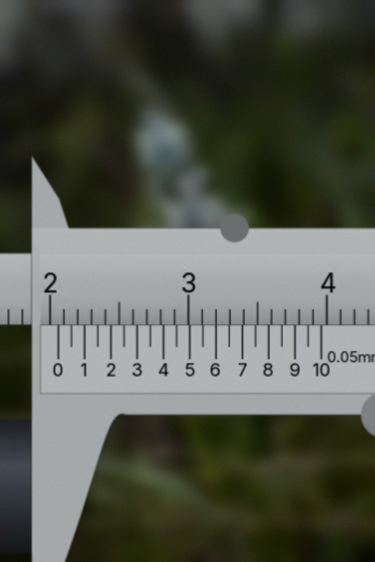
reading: **20.6** mm
